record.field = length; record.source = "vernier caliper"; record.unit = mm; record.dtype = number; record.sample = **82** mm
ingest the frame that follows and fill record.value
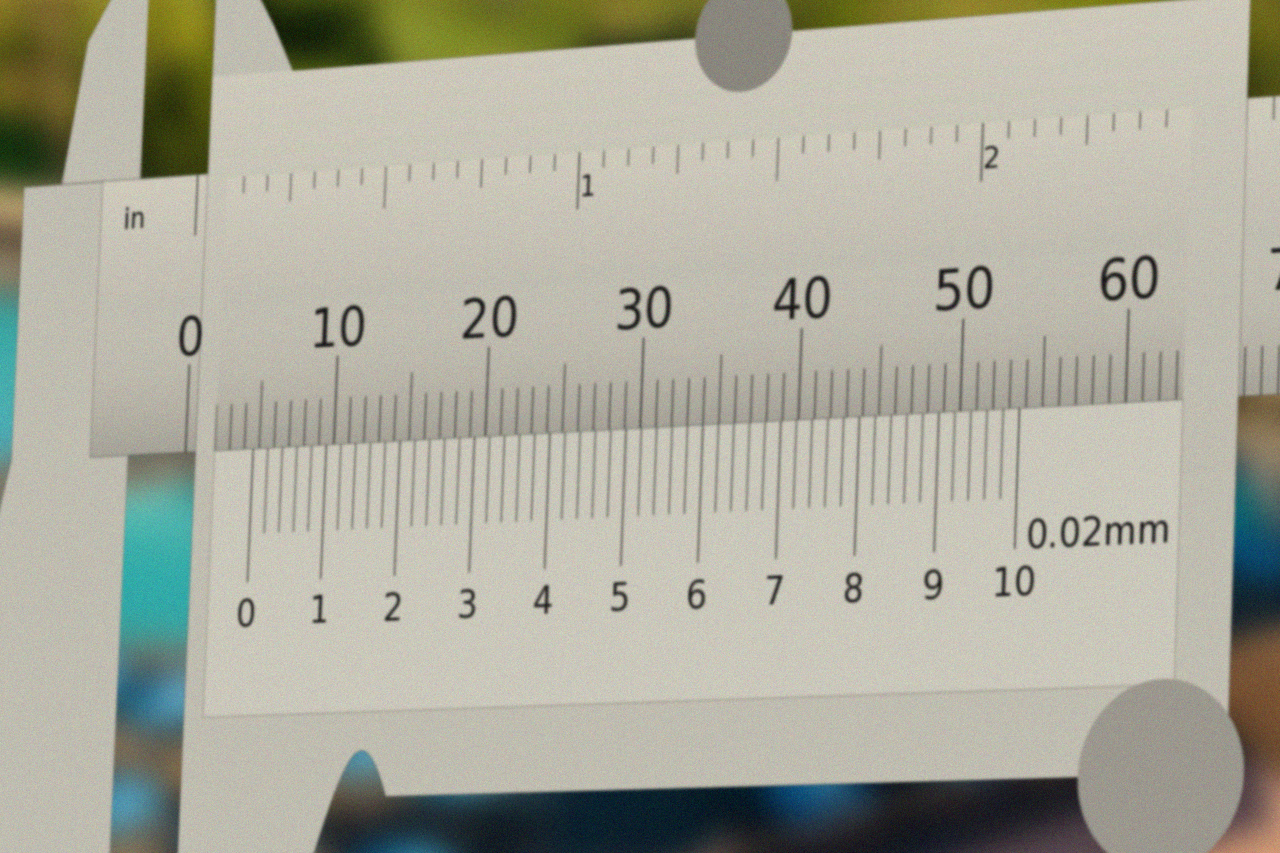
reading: **4.6** mm
